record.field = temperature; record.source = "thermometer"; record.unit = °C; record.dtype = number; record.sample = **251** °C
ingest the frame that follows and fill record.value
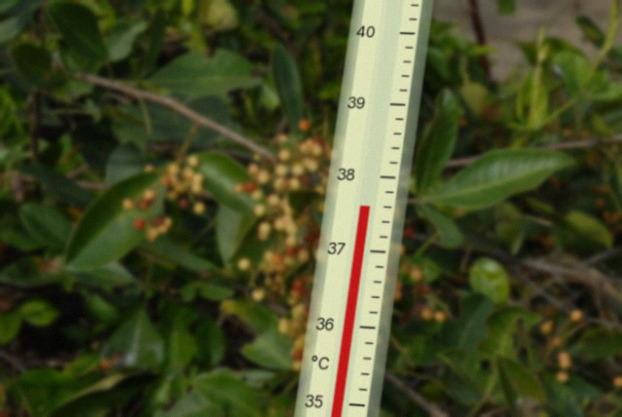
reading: **37.6** °C
